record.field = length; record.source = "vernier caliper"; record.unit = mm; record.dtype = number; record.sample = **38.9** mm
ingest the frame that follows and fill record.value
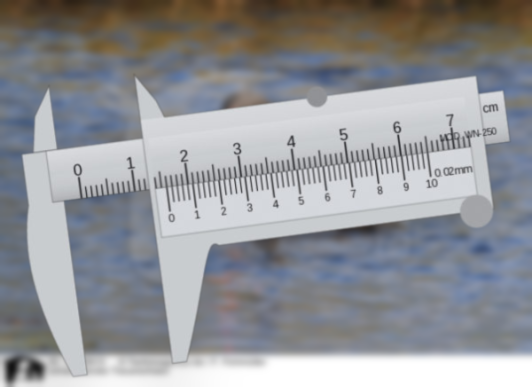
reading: **16.0** mm
